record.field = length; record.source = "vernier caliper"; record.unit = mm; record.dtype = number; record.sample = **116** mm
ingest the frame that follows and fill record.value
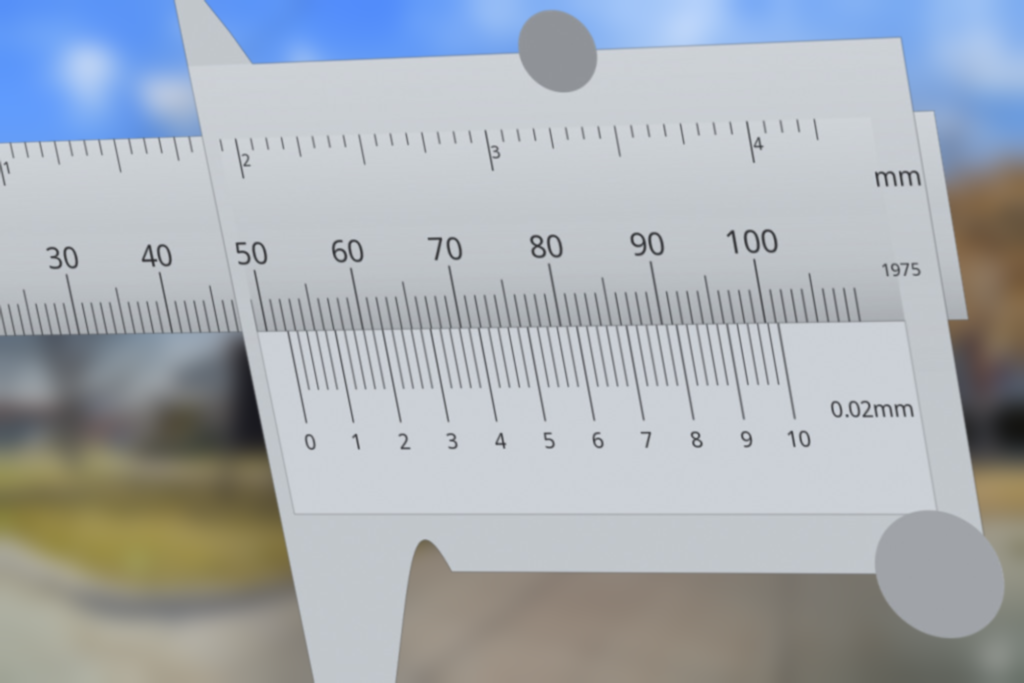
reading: **52.2** mm
